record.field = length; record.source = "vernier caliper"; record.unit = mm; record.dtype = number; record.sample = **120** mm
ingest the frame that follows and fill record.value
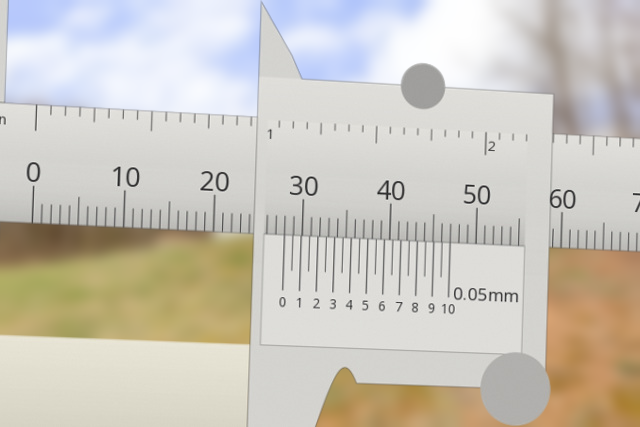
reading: **28.0** mm
